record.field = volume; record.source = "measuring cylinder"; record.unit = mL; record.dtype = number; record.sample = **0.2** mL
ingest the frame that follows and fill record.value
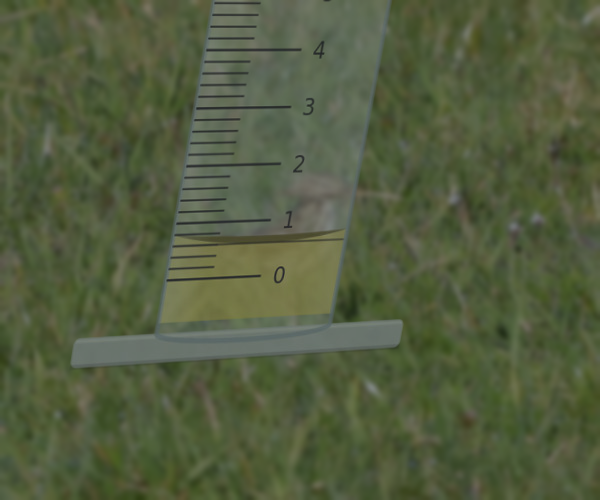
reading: **0.6** mL
